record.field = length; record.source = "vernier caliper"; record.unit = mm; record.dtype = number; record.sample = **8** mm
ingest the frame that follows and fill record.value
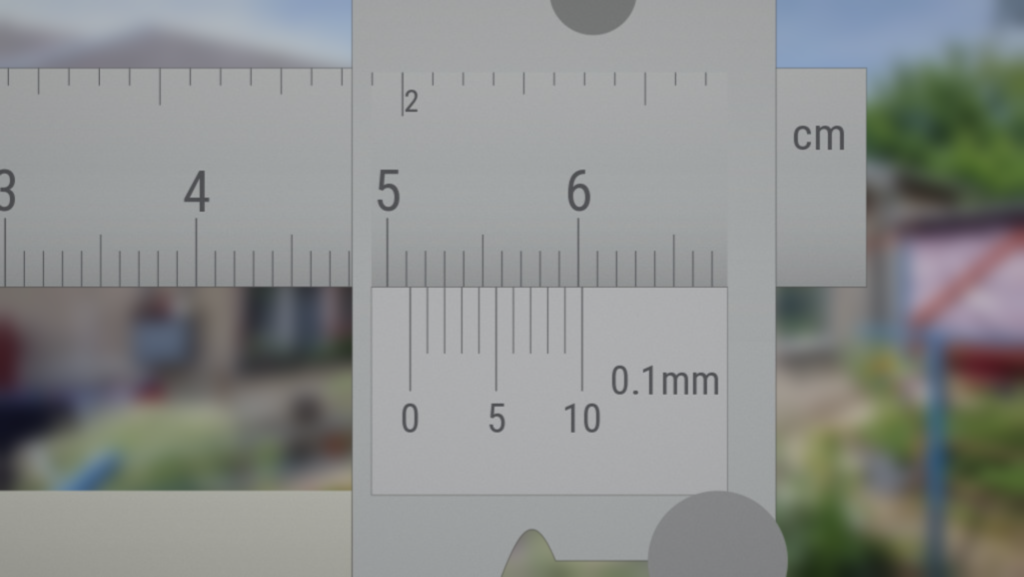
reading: **51.2** mm
